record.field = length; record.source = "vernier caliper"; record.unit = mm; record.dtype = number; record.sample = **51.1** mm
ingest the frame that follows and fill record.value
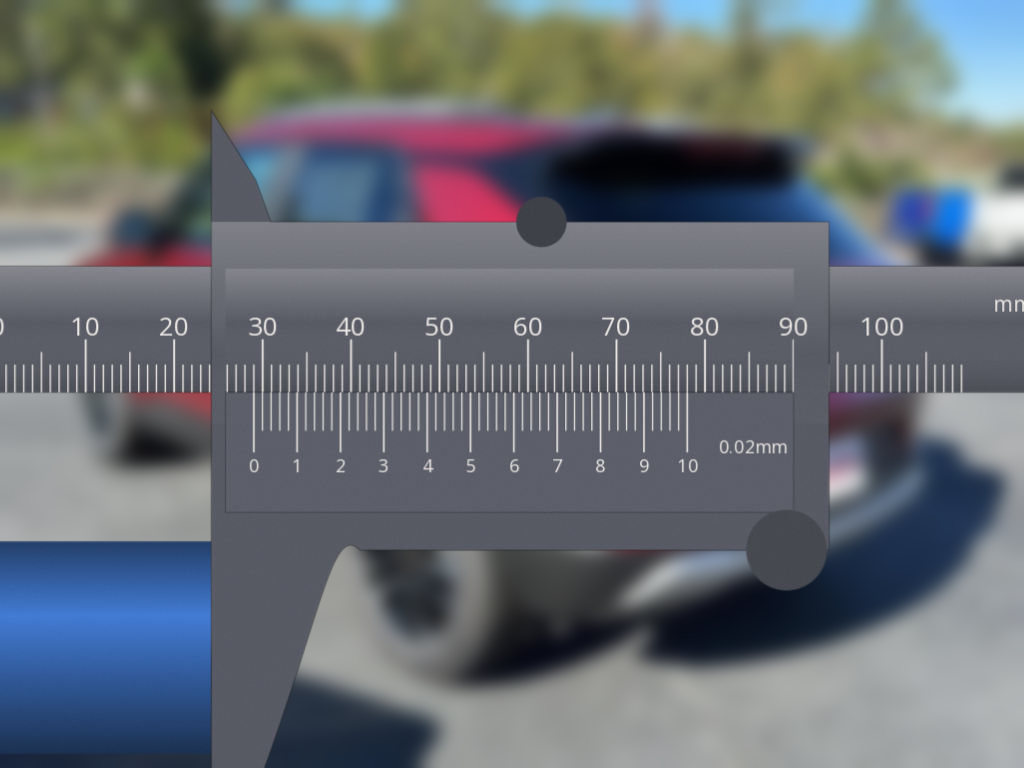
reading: **29.0** mm
